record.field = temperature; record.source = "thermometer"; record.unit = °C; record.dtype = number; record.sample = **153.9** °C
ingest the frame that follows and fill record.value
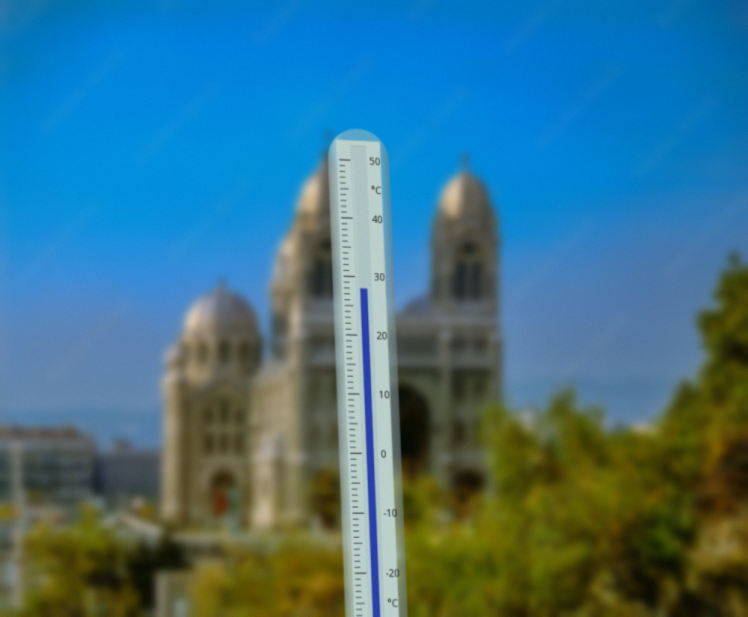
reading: **28** °C
